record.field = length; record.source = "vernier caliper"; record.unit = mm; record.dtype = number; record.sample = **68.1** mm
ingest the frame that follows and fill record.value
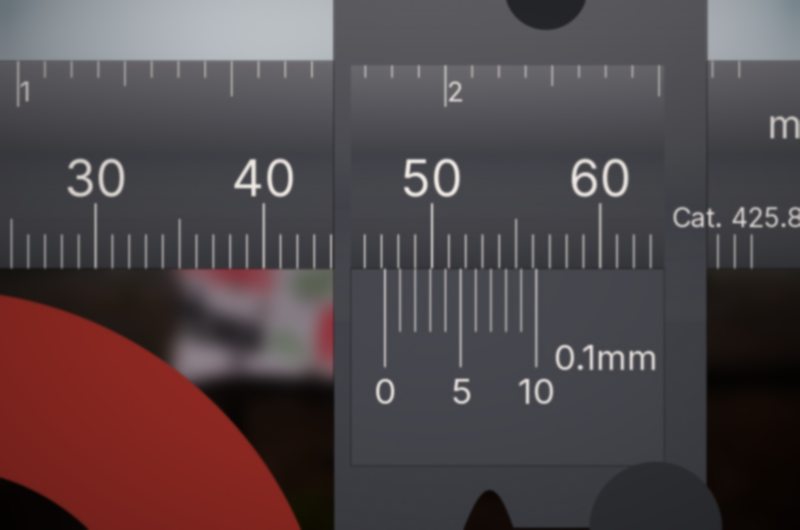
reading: **47.2** mm
